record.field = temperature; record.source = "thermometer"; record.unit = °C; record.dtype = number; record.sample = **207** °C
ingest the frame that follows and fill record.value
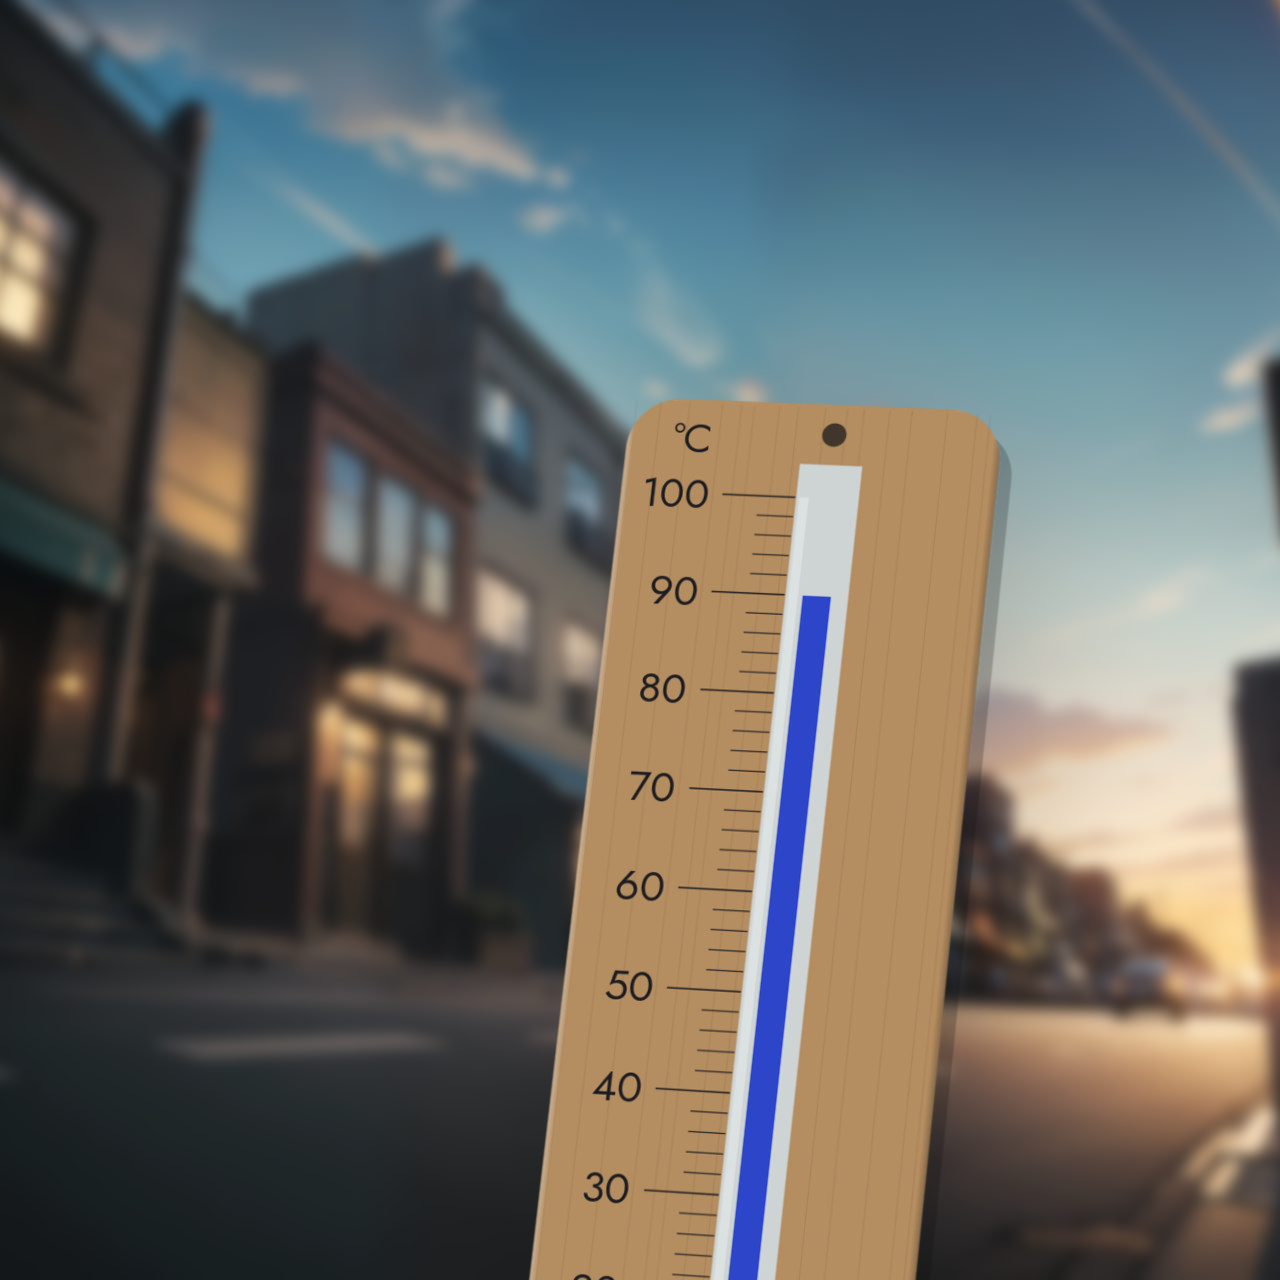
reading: **90** °C
